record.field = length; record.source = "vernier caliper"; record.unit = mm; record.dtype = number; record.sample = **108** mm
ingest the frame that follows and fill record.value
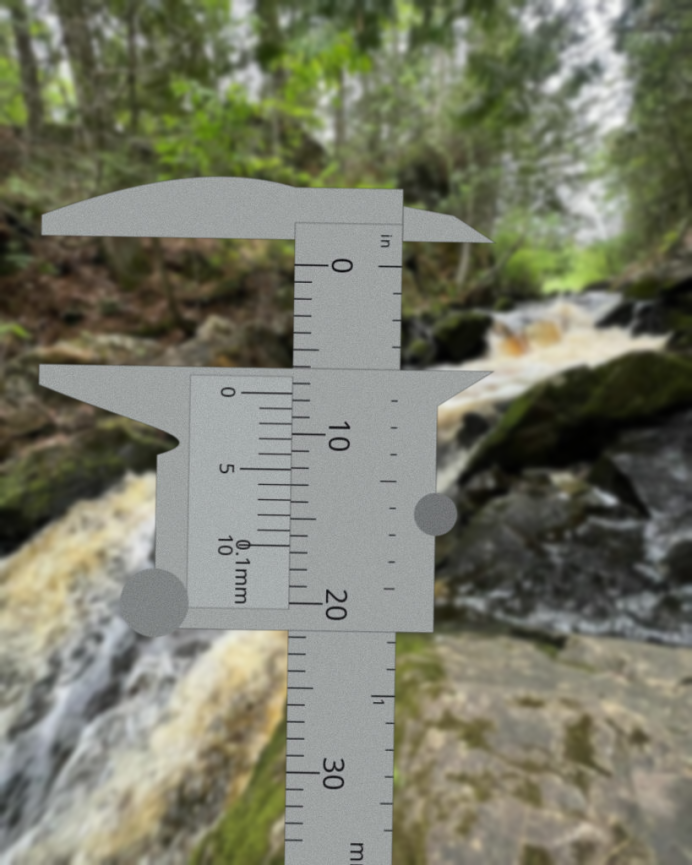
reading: **7.6** mm
